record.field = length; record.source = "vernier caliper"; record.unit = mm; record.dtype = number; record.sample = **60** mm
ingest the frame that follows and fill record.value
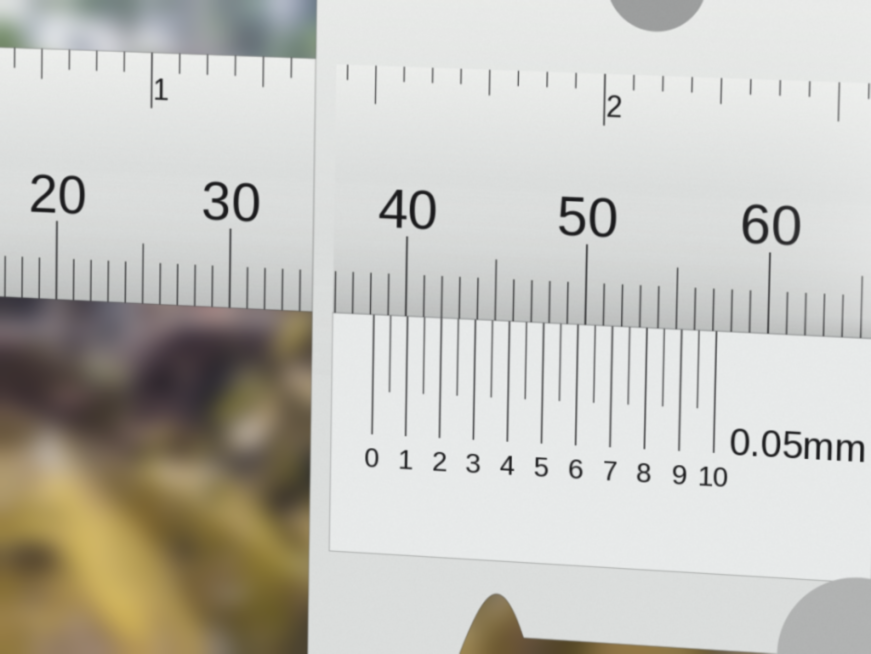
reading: **38.2** mm
